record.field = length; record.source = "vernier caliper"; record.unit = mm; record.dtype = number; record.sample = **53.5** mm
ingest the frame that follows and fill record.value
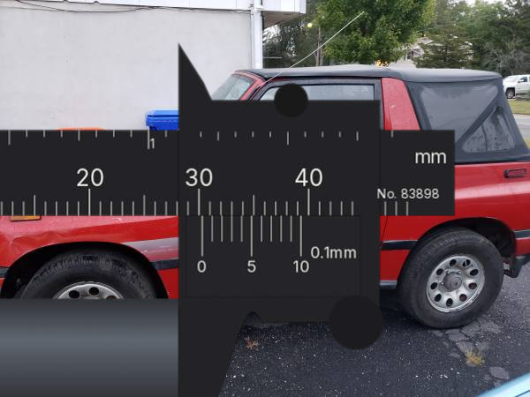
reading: **30.3** mm
